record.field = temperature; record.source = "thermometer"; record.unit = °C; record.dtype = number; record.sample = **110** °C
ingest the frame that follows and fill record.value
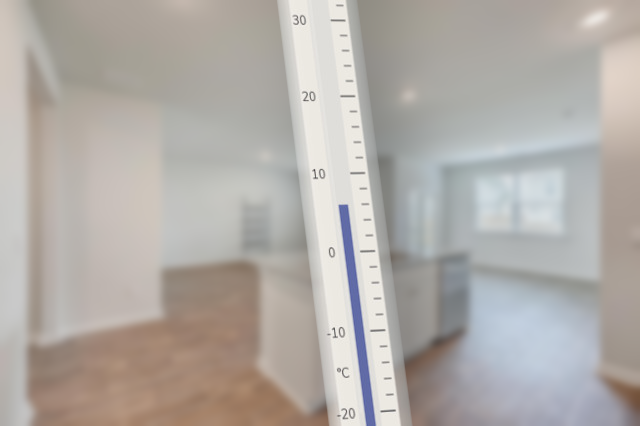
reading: **6** °C
